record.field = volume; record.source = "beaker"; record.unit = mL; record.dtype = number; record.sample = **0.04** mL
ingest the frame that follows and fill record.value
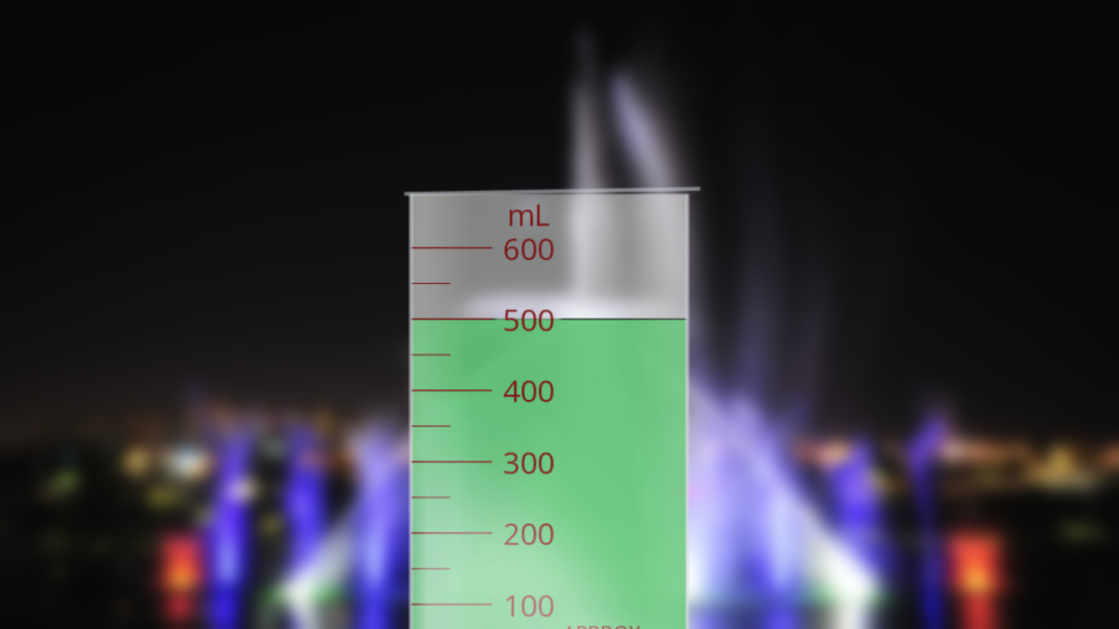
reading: **500** mL
